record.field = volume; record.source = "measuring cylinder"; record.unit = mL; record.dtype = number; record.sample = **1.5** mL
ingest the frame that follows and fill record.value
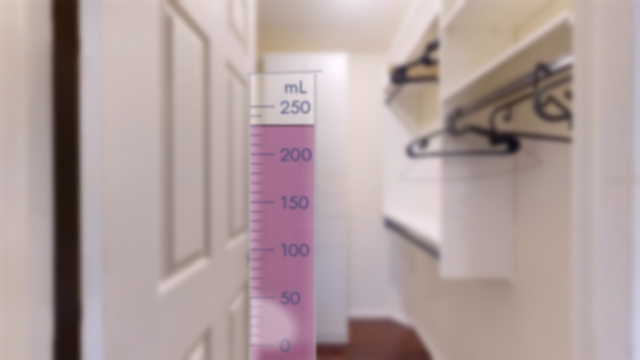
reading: **230** mL
